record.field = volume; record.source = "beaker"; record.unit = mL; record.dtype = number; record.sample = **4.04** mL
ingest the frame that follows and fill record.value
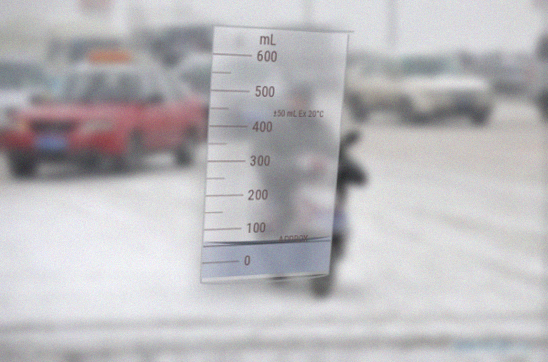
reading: **50** mL
